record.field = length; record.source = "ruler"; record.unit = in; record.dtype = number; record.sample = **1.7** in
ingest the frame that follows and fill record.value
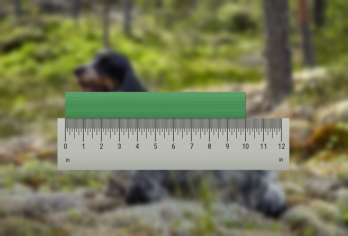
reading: **10** in
